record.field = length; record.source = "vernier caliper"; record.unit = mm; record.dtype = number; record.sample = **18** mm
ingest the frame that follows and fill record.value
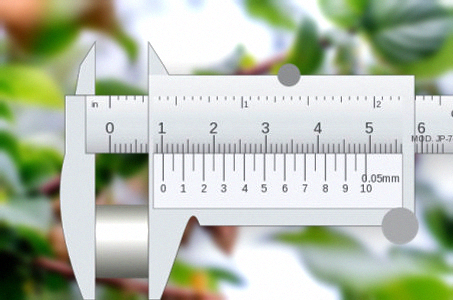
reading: **10.2** mm
